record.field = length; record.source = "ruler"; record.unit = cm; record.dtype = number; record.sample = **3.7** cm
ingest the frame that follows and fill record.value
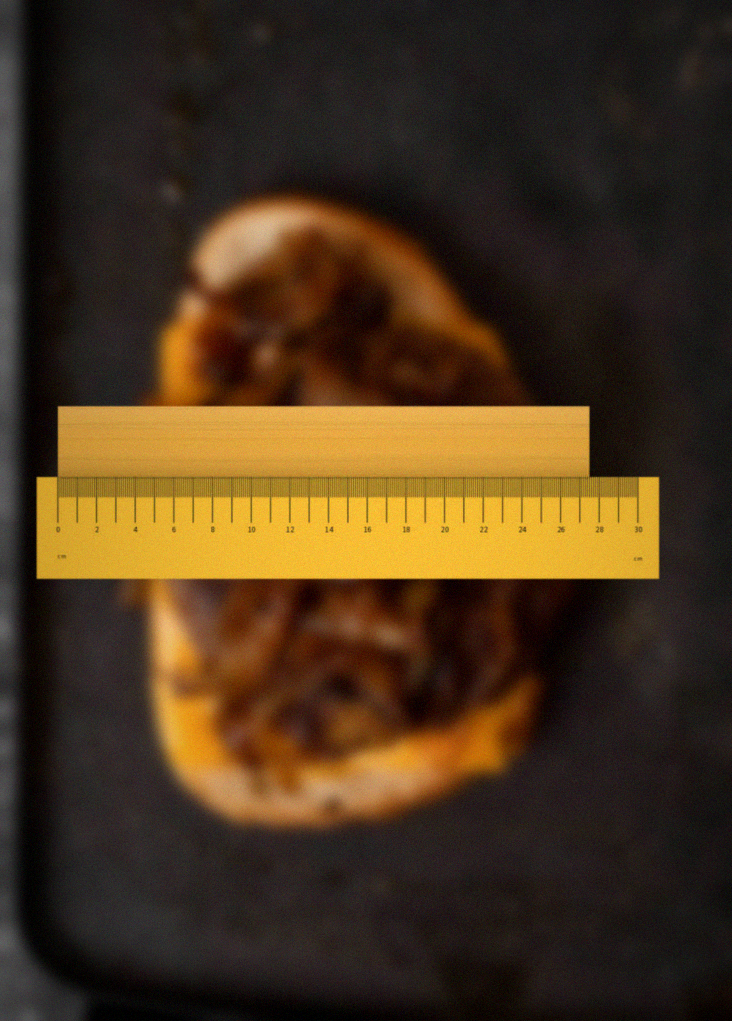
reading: **27.5** cm
